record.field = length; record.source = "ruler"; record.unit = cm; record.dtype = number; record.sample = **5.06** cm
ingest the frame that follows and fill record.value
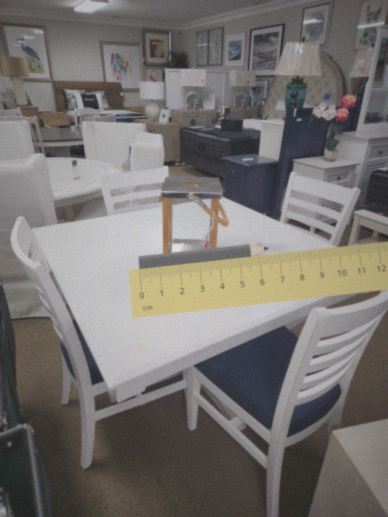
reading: **6.5** cm
